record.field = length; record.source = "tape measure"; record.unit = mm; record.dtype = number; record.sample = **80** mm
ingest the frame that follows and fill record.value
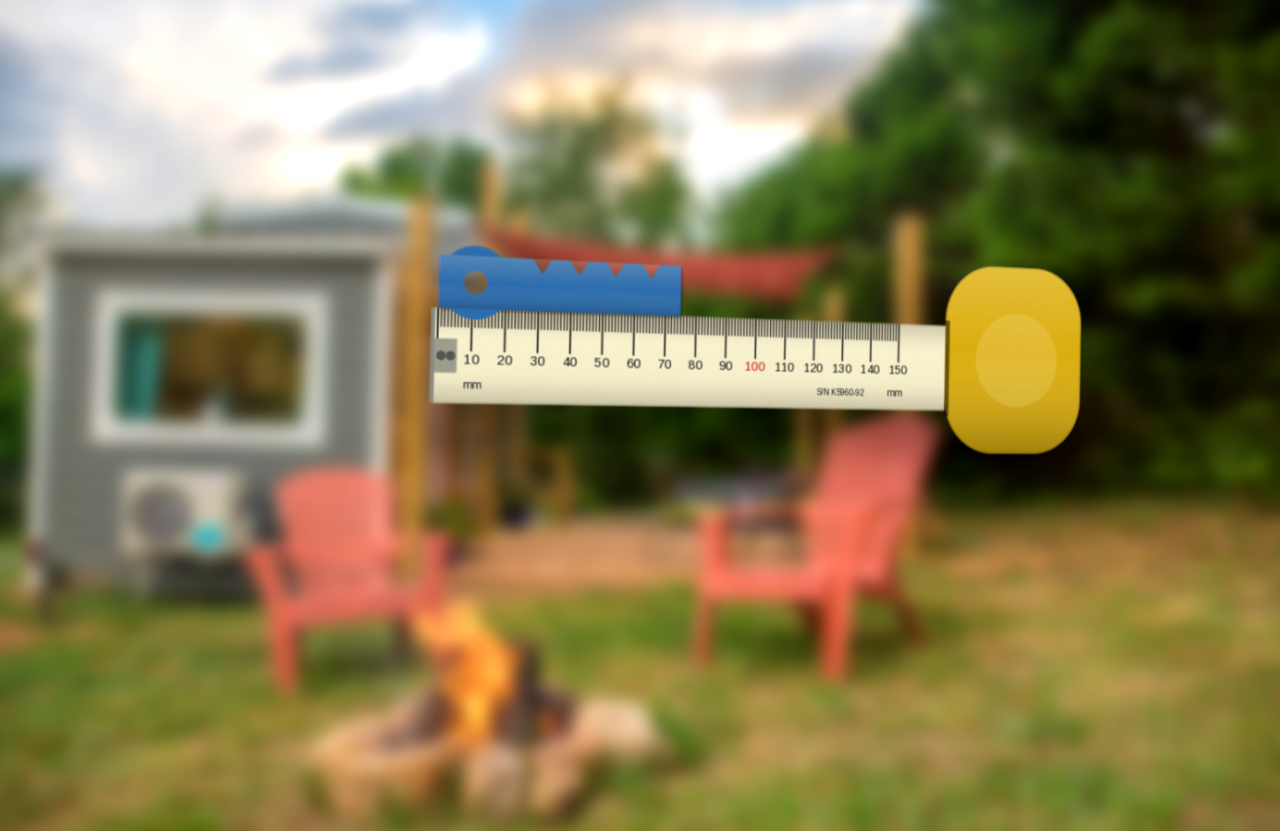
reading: **75** mm
